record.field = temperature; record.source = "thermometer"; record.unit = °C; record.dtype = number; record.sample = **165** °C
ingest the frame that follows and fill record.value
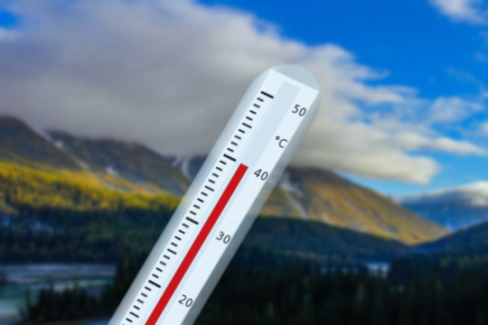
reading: **40** °C
